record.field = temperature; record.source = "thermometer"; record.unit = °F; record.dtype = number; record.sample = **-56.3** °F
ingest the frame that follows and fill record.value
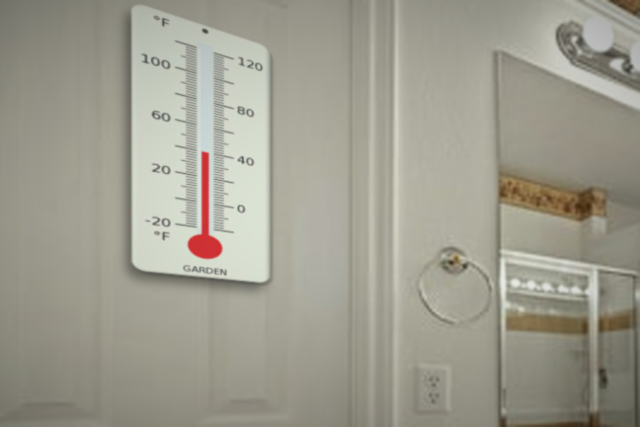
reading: **40** °F
